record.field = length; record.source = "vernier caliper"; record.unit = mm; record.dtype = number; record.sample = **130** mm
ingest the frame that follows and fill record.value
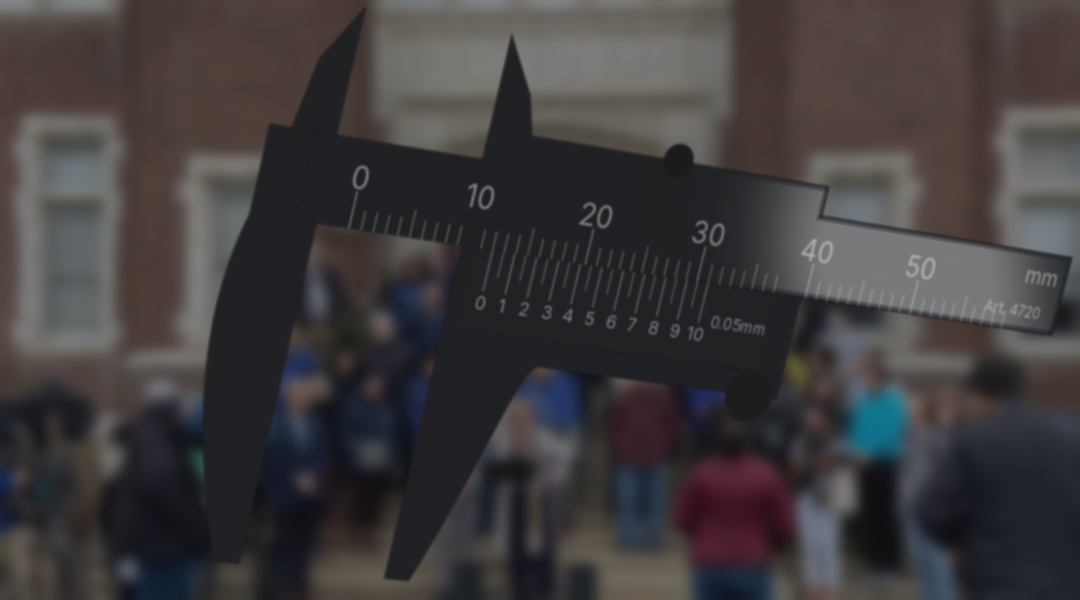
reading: **12.0** mm
